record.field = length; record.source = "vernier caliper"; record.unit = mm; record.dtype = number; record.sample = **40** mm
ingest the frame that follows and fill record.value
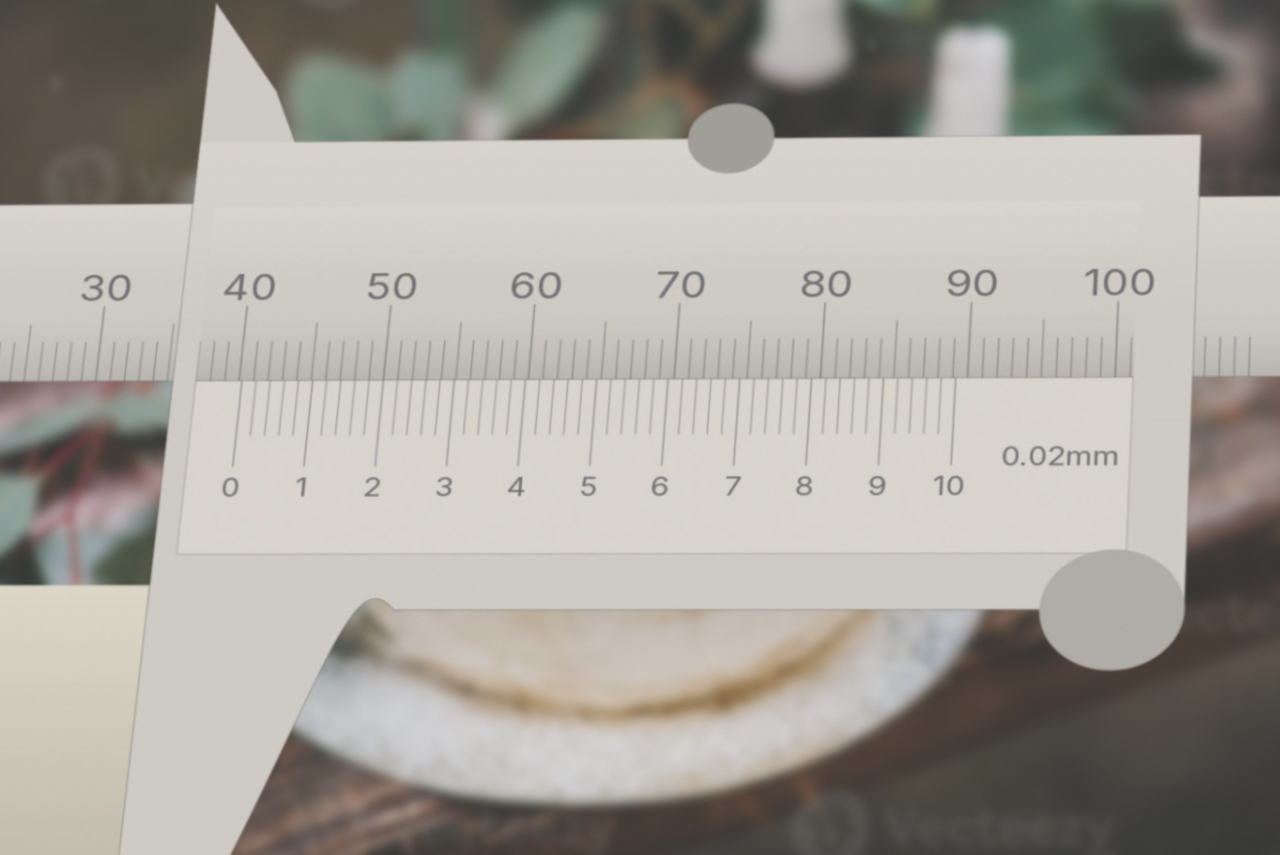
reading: **40.2** mm
